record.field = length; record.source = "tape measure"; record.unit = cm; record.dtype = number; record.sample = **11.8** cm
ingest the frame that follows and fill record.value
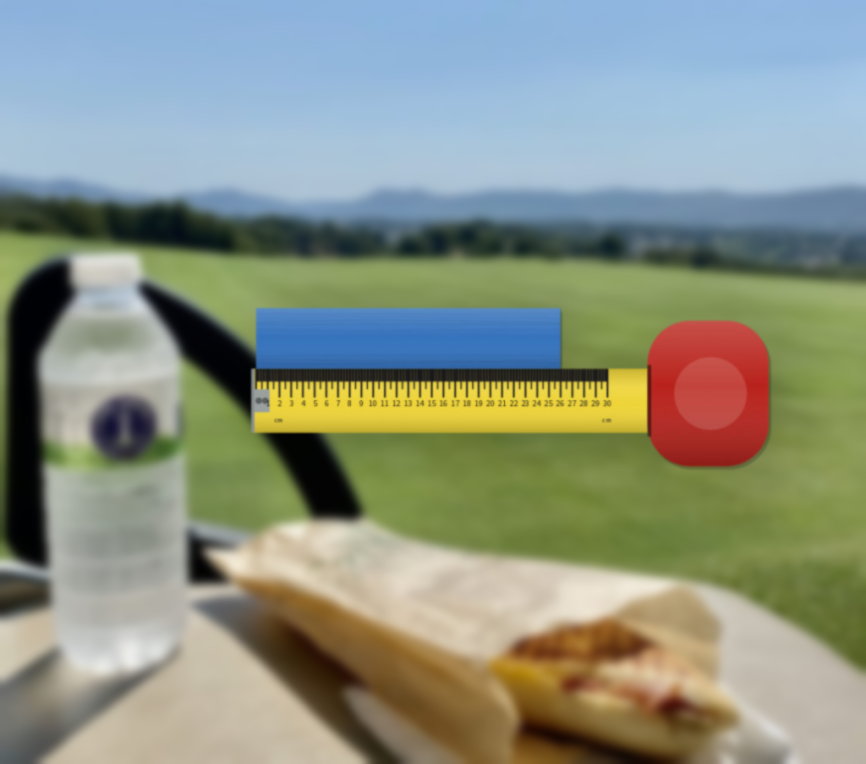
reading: **26** cm
